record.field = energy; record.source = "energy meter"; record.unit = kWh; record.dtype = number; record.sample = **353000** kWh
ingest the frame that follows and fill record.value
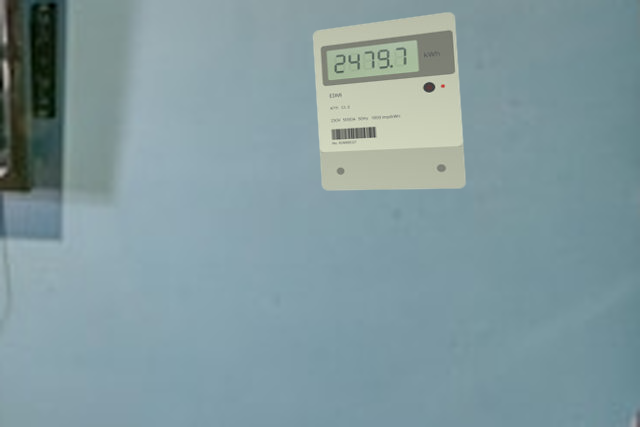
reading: **2479.7** kWh
